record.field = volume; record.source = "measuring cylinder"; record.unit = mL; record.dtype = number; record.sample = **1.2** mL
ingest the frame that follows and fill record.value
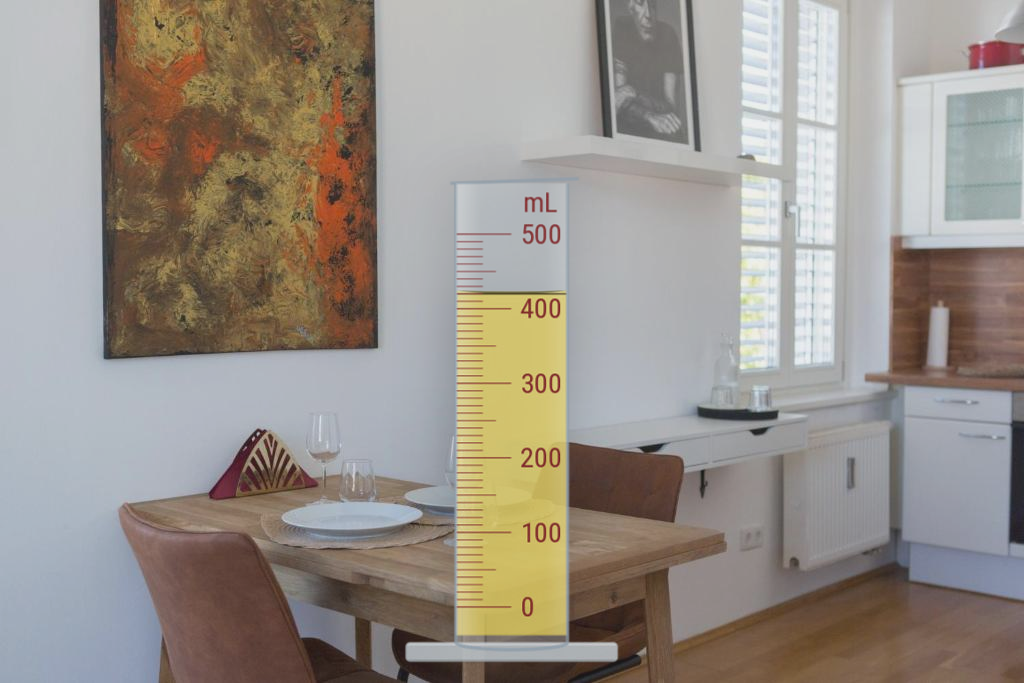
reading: **420** mL
